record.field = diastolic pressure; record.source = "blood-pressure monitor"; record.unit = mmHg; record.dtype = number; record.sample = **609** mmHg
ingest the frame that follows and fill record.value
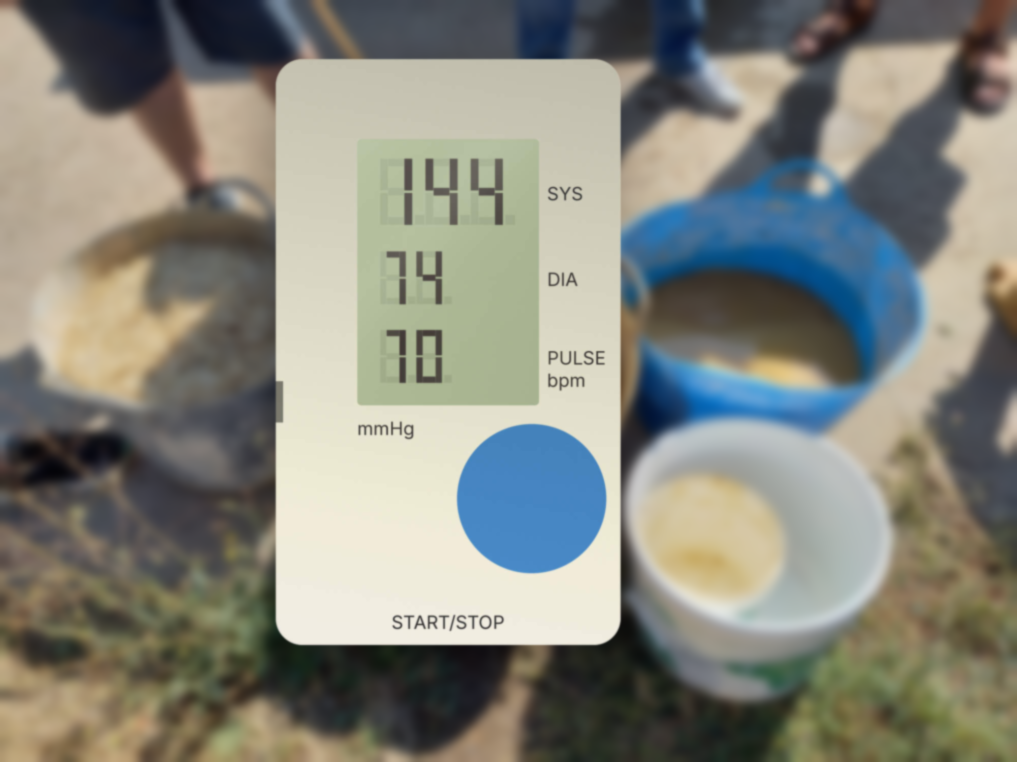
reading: **74** mmHg
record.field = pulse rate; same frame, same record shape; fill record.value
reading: **70** bpm
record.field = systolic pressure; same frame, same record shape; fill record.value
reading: **144** mmHg
